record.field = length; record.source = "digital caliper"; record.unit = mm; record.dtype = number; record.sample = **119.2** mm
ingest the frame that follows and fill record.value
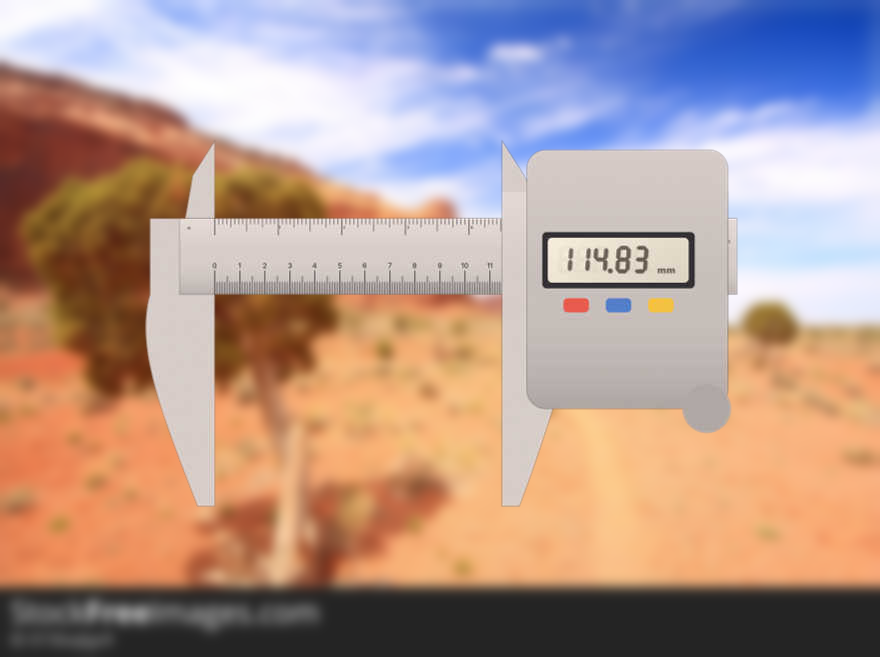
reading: **114.83** mm
